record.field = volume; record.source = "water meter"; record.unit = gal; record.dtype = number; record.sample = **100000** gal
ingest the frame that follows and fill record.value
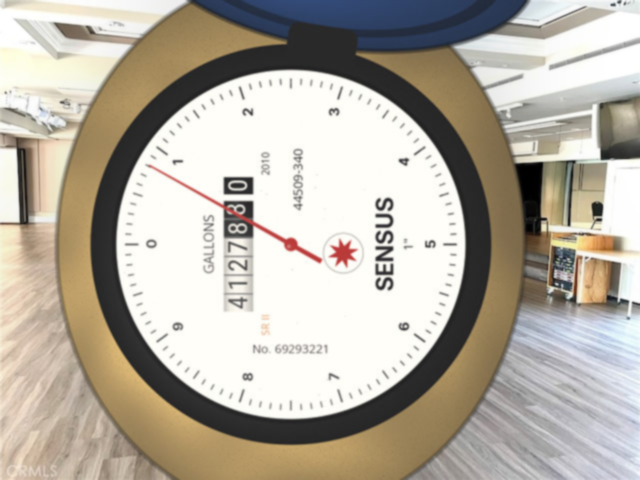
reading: **4127880.8** gal
